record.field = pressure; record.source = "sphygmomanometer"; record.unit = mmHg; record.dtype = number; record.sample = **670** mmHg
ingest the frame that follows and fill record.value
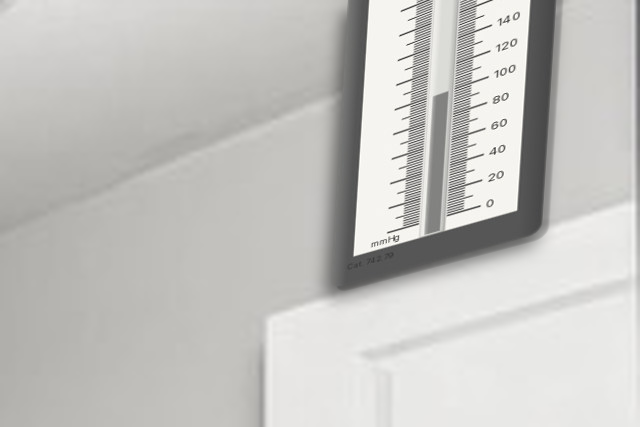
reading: **100** mmHg
